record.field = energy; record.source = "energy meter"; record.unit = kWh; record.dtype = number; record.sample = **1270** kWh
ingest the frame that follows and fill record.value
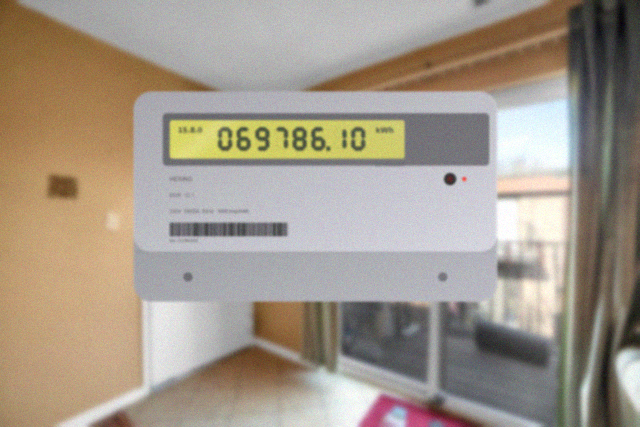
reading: **69786.10** kWh
